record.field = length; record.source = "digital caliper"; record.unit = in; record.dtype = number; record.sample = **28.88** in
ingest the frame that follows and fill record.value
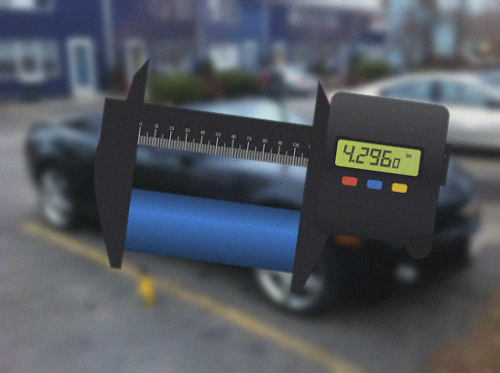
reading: **4.2960** in
